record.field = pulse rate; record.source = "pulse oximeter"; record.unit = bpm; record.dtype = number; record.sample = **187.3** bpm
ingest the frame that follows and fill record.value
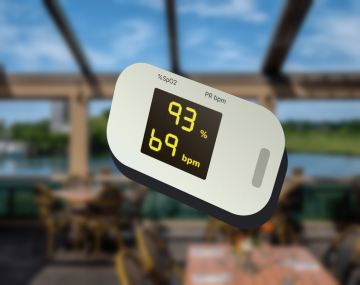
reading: **69** bpm
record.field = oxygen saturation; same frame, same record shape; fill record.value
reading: **93** %
